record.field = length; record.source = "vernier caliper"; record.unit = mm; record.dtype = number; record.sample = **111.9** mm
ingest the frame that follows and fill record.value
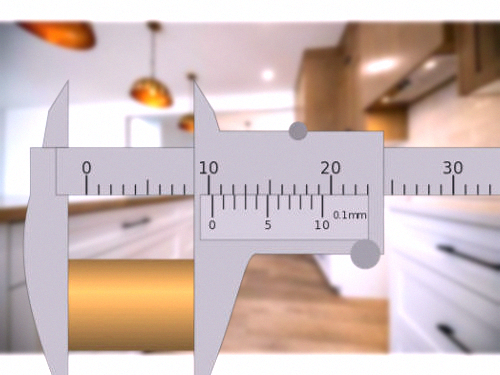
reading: **10.3** mm
